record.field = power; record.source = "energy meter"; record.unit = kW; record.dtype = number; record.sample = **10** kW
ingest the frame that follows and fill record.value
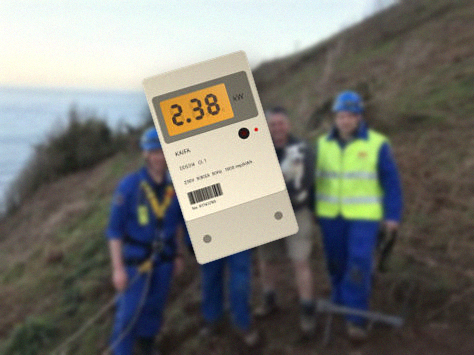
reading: **2.38** kW
